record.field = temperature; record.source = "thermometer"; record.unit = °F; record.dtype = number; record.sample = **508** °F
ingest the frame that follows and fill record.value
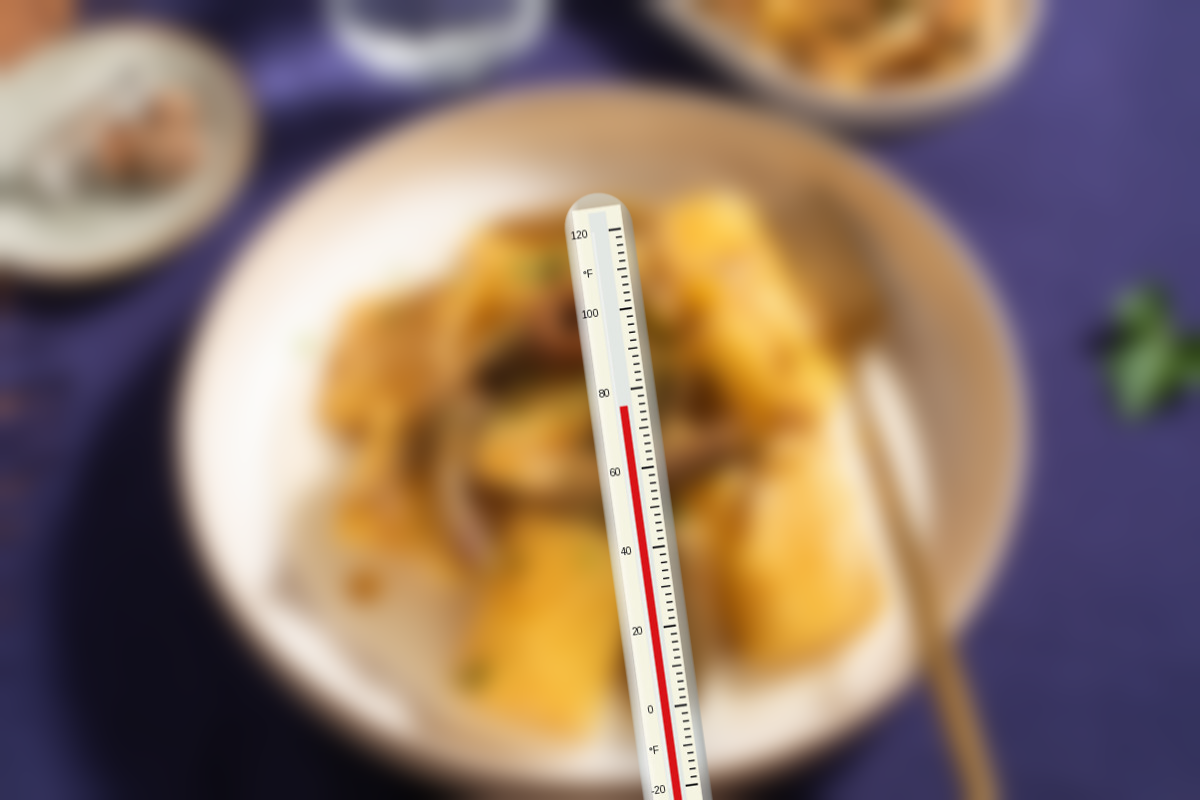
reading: **76** °F
